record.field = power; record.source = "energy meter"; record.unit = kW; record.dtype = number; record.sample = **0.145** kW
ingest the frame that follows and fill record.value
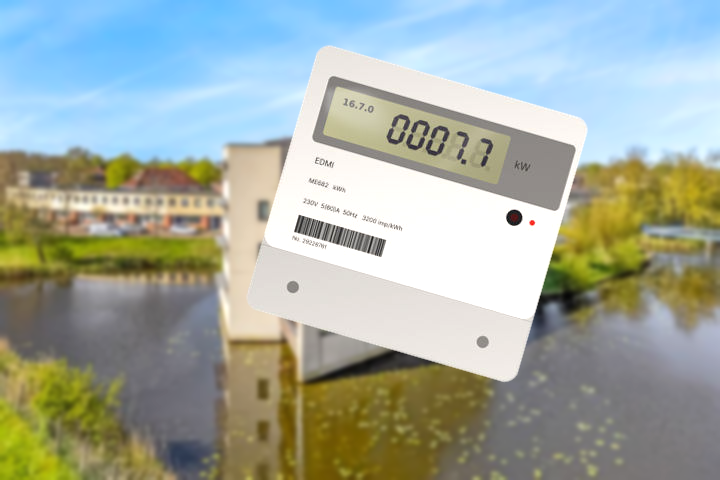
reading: **7.7** kW
